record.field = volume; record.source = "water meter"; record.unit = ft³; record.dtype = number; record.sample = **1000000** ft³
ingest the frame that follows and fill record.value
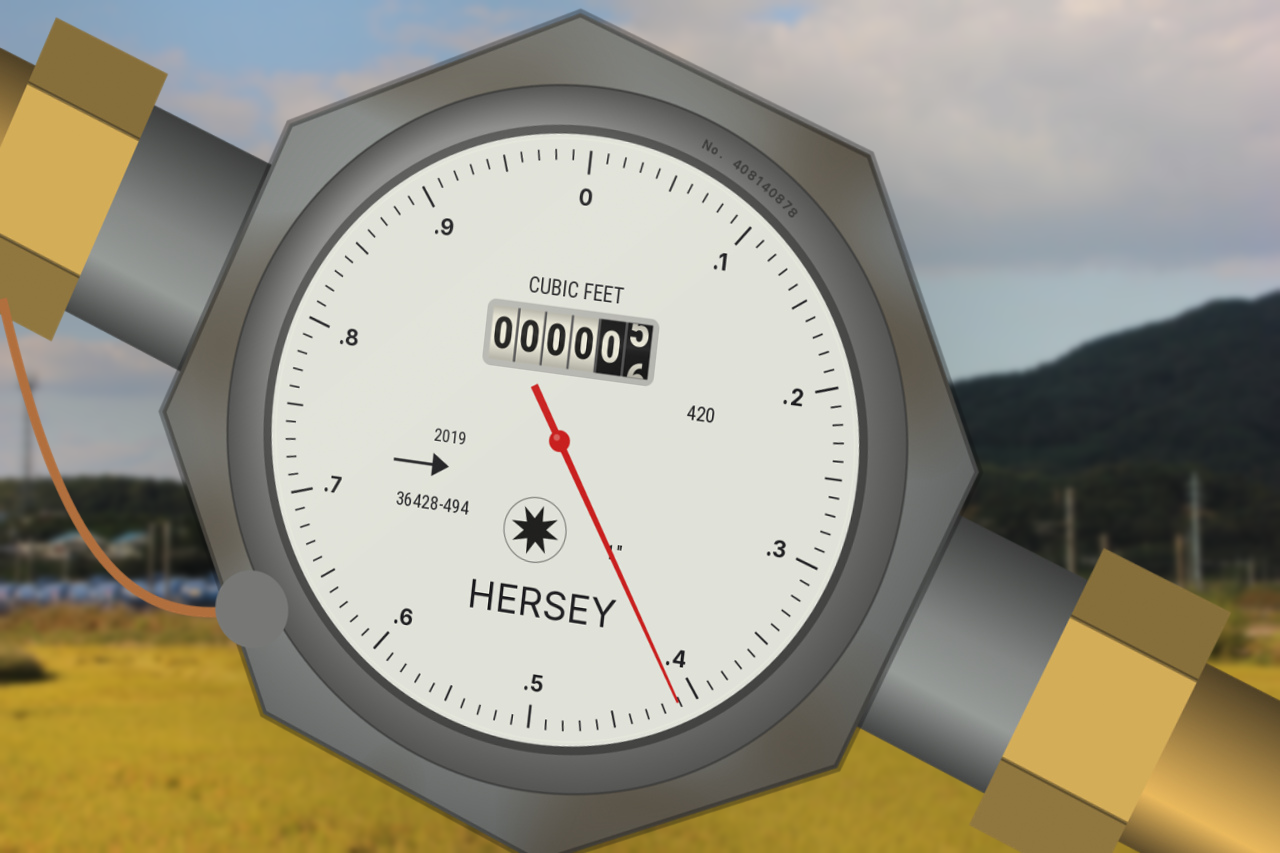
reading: **5.41** ft³
